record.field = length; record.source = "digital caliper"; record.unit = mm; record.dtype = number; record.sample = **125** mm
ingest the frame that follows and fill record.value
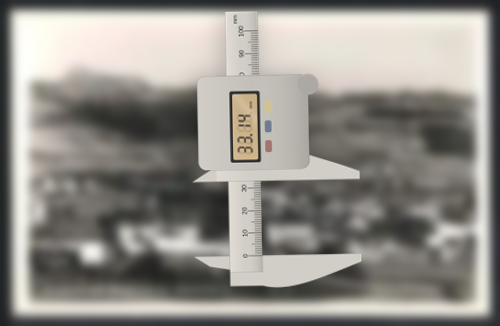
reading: **33.14** mm
